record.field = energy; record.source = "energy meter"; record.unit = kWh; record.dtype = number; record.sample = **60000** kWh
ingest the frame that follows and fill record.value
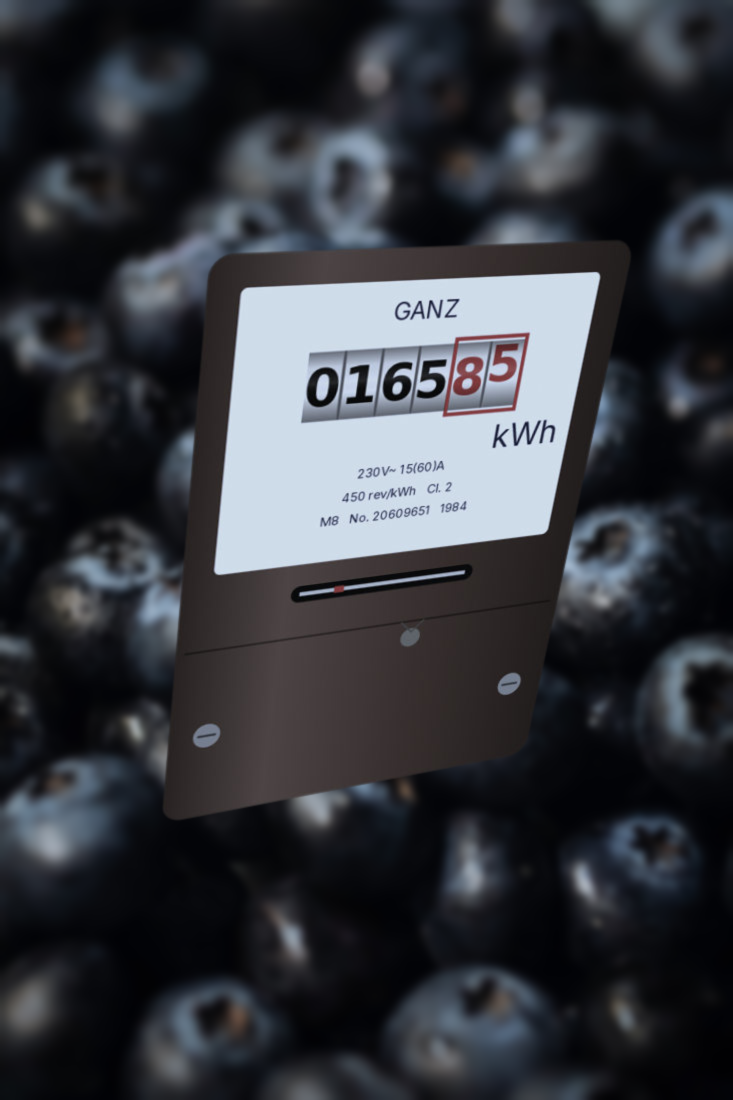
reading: **165.85** kWh
